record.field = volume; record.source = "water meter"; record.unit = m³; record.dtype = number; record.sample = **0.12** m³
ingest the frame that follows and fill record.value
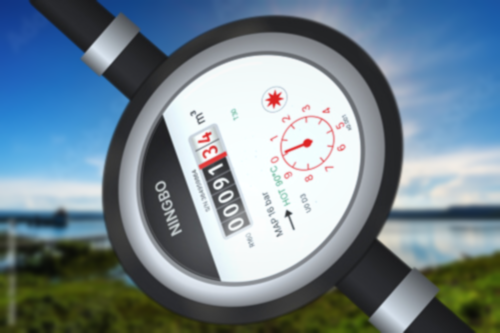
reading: **91.340** m³
